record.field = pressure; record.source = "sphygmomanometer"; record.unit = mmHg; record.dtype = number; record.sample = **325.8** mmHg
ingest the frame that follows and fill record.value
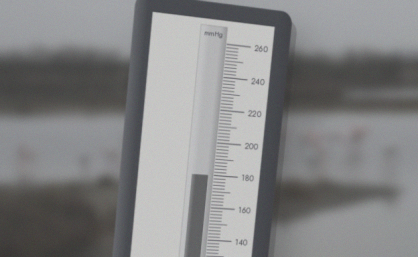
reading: **180** mmHg
